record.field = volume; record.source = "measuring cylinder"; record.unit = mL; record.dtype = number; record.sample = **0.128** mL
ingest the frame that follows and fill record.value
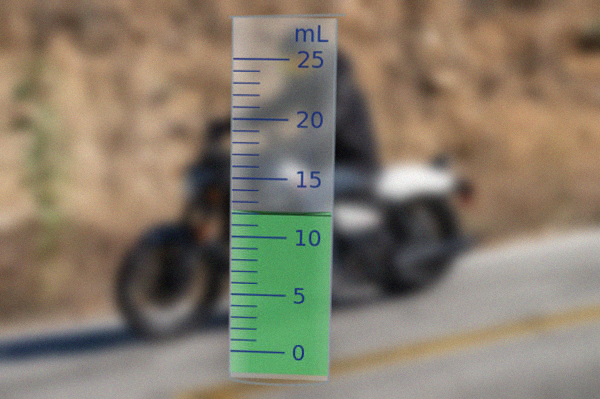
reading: **12** mL
